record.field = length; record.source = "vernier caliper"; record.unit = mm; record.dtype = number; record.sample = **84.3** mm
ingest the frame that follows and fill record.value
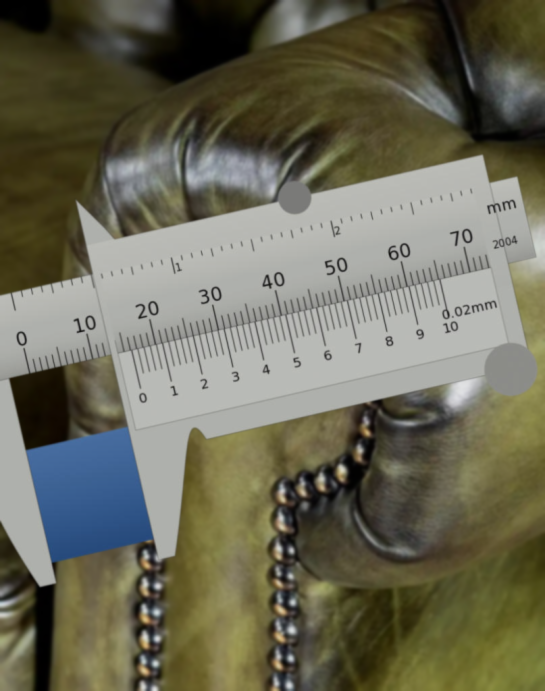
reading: **16.2** mm
